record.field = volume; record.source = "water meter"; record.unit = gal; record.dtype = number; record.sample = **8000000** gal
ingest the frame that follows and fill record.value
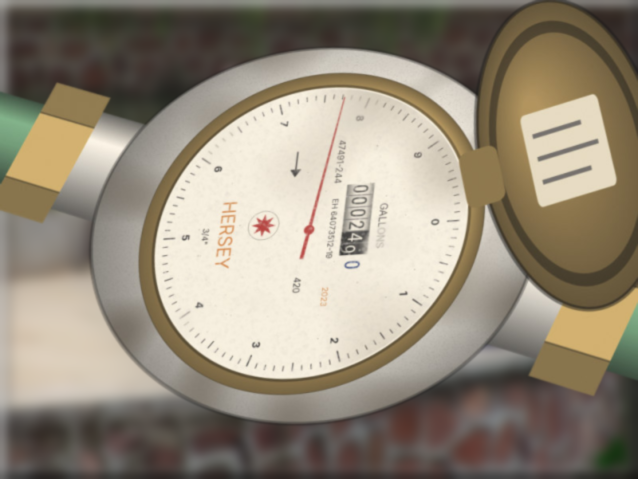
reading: **2487.7** gal
